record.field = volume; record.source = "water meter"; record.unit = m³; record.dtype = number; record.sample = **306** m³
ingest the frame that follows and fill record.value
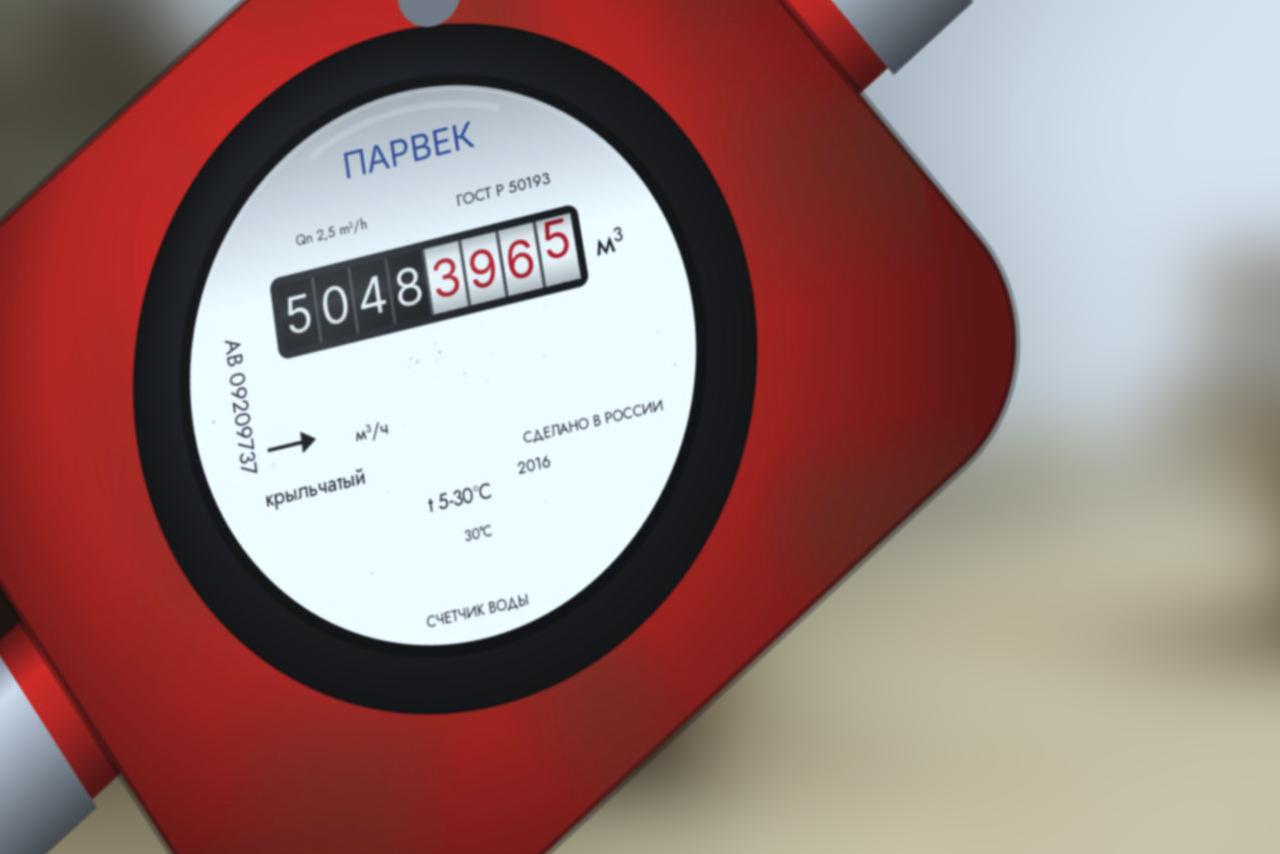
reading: **5048.3965** m³
